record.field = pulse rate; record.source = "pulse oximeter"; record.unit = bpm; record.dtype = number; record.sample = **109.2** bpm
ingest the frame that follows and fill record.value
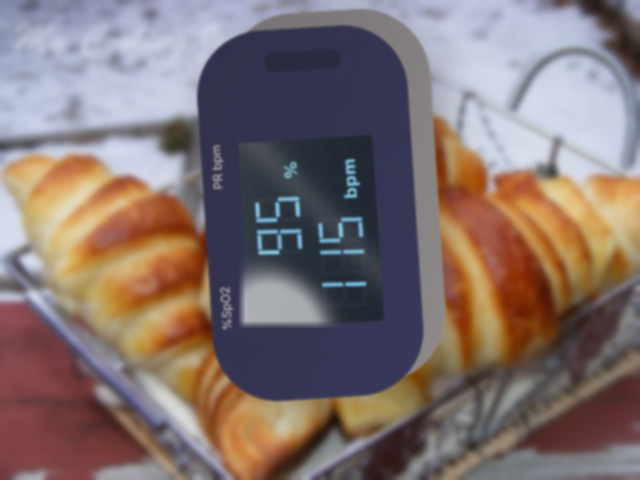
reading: **115** bpm
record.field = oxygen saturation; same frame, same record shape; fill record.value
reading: **95** %
